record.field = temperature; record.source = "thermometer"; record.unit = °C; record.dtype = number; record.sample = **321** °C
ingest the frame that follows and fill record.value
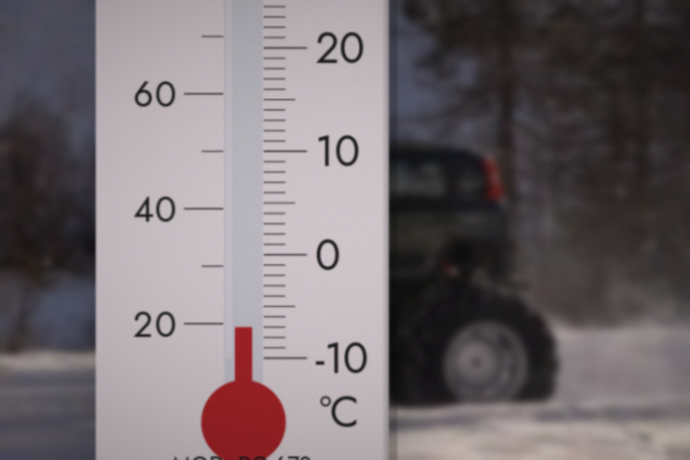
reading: **-7** °C
